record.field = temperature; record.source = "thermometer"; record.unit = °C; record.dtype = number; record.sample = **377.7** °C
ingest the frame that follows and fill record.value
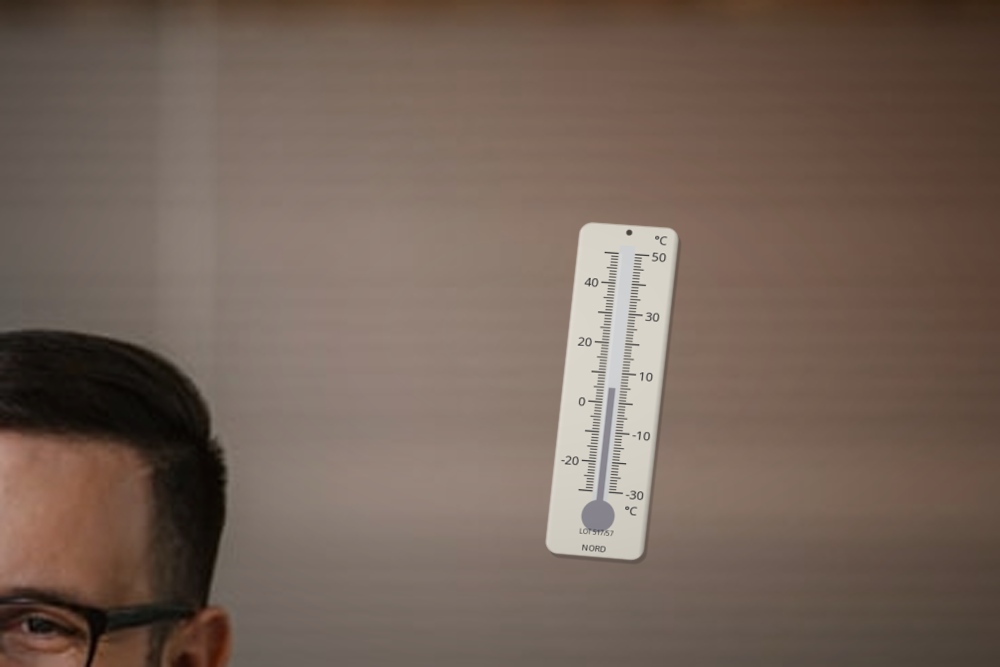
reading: **5** °C
